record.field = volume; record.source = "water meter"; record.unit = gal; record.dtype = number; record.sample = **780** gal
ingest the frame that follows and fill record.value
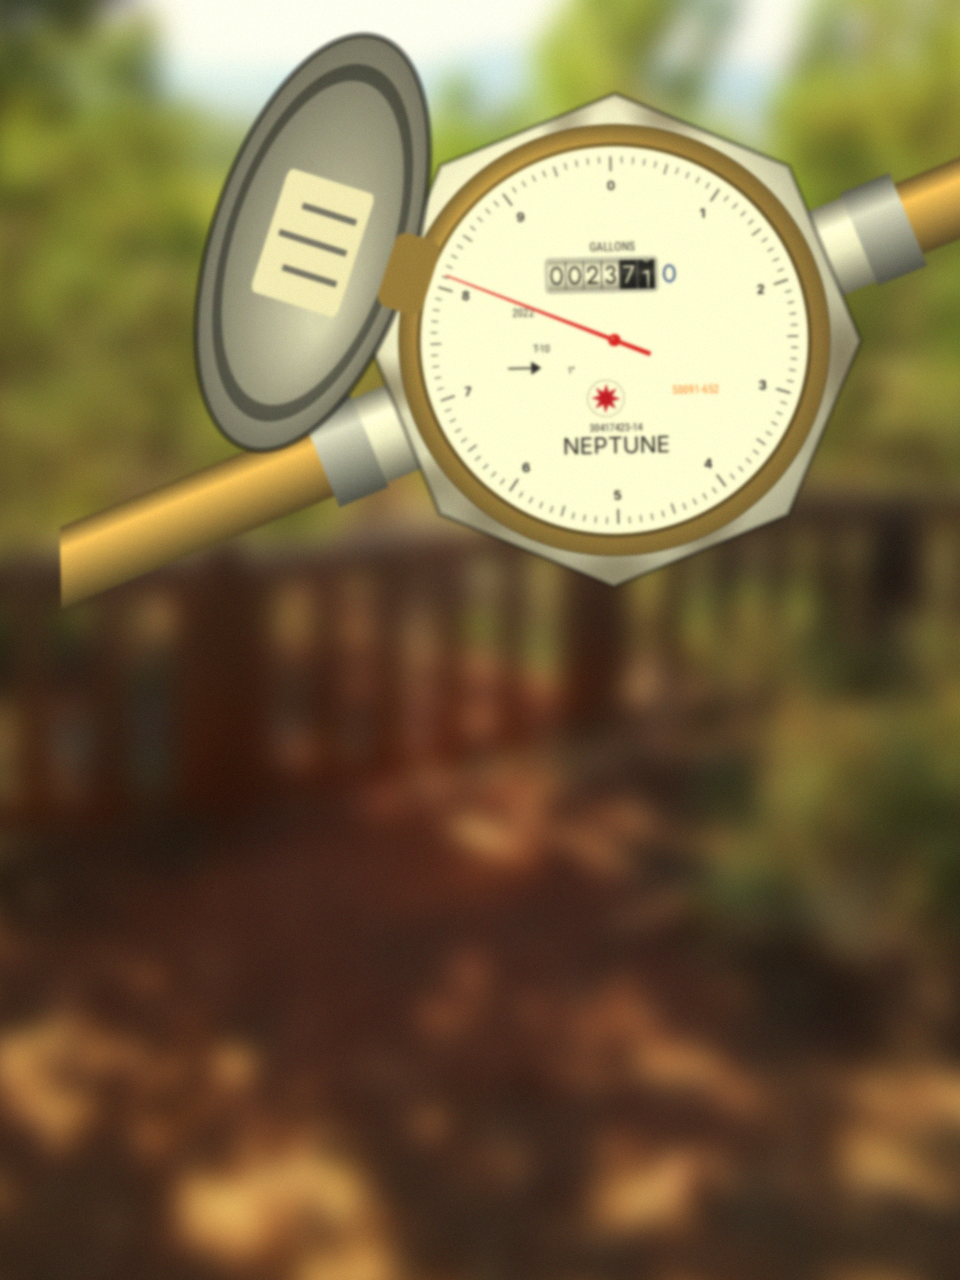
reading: **23708.1** gal
